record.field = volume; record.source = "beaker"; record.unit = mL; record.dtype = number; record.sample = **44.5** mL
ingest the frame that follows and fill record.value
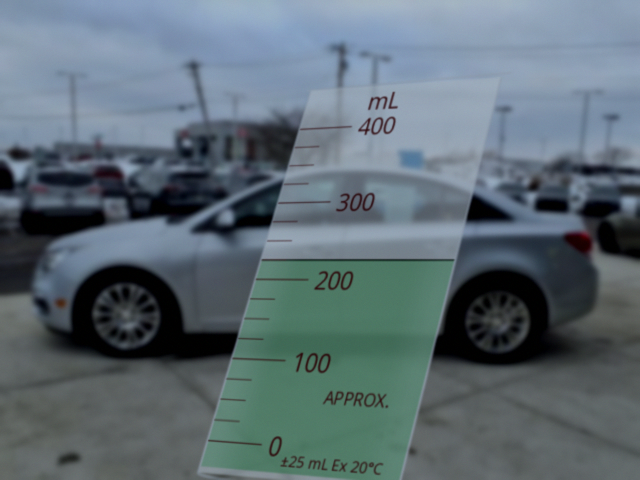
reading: **225** mL
